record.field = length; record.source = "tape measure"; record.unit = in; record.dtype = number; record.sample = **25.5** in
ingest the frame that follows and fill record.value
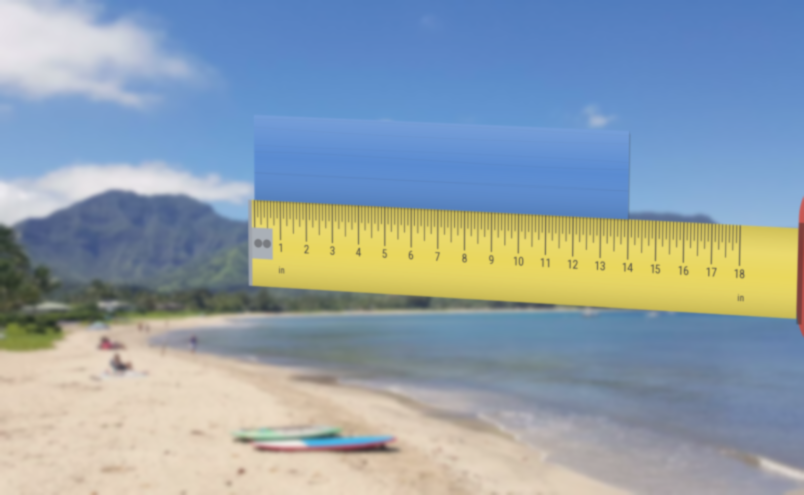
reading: **14** in
